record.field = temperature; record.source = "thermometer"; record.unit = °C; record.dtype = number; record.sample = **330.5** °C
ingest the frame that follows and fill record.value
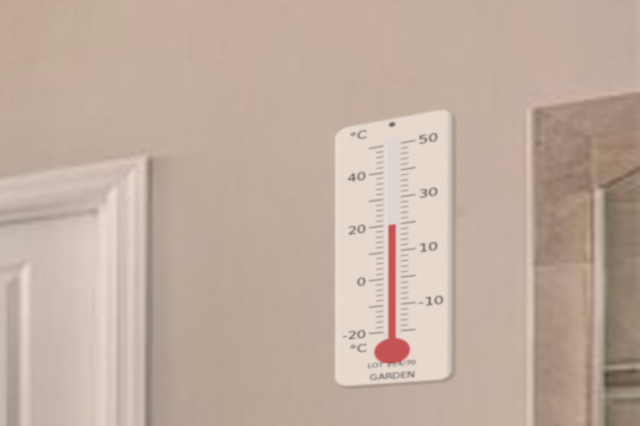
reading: **20** °C
